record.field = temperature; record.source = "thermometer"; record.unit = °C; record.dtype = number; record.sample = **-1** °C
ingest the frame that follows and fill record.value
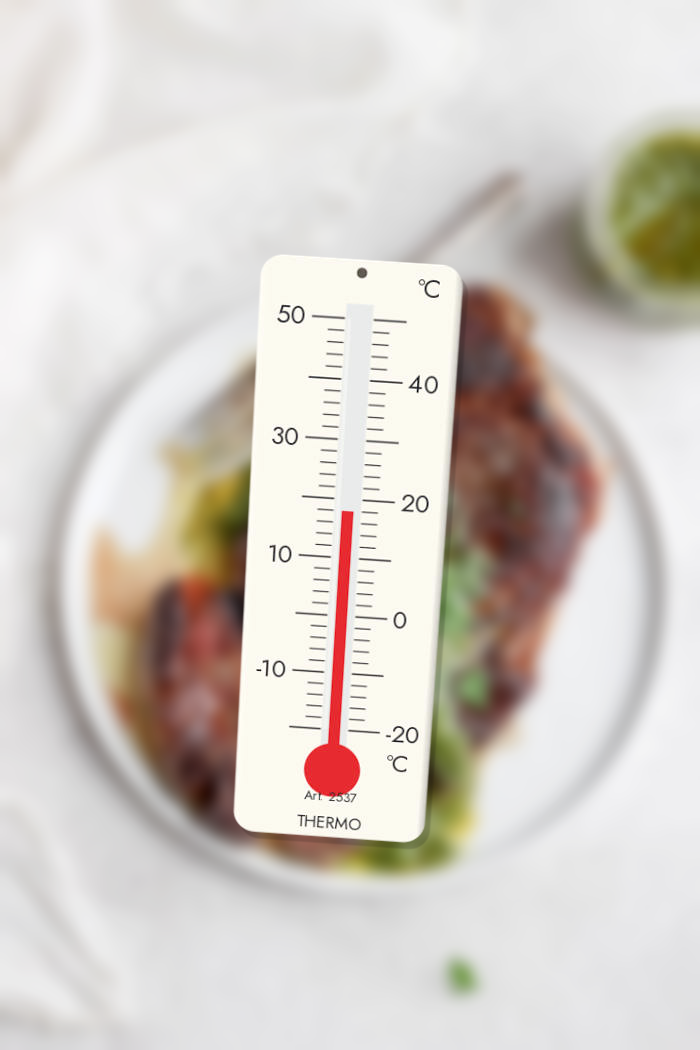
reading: **18** °C
